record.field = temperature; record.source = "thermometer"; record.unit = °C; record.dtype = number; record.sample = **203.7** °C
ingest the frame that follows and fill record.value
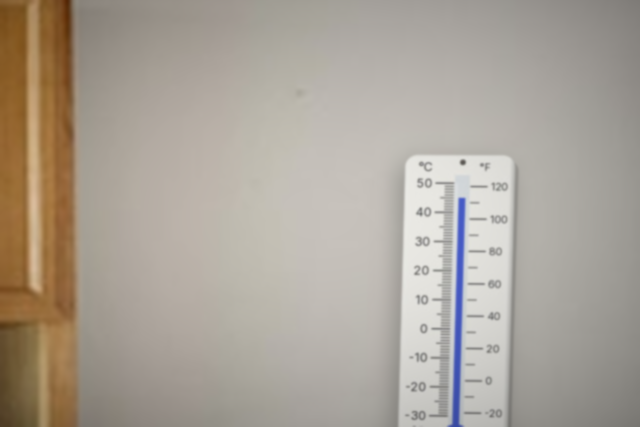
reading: **45** °C
